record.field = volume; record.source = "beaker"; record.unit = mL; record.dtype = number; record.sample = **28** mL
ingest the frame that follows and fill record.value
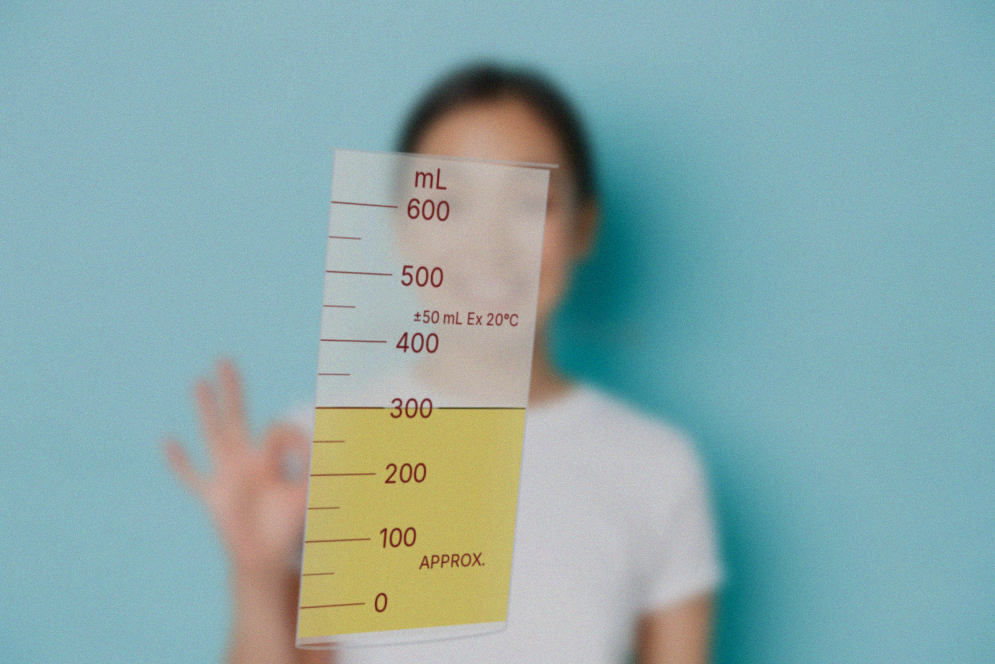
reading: **300** mL
